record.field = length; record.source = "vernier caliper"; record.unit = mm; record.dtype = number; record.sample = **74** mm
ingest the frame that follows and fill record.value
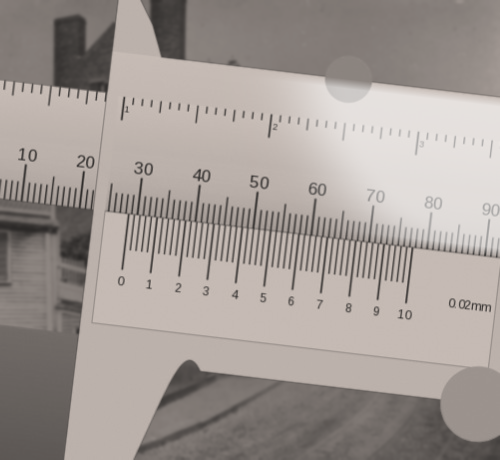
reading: **28.5** mm
